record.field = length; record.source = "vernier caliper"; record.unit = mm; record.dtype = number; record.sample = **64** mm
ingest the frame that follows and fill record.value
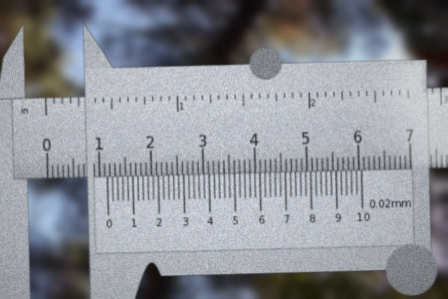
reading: **11.5** mm
